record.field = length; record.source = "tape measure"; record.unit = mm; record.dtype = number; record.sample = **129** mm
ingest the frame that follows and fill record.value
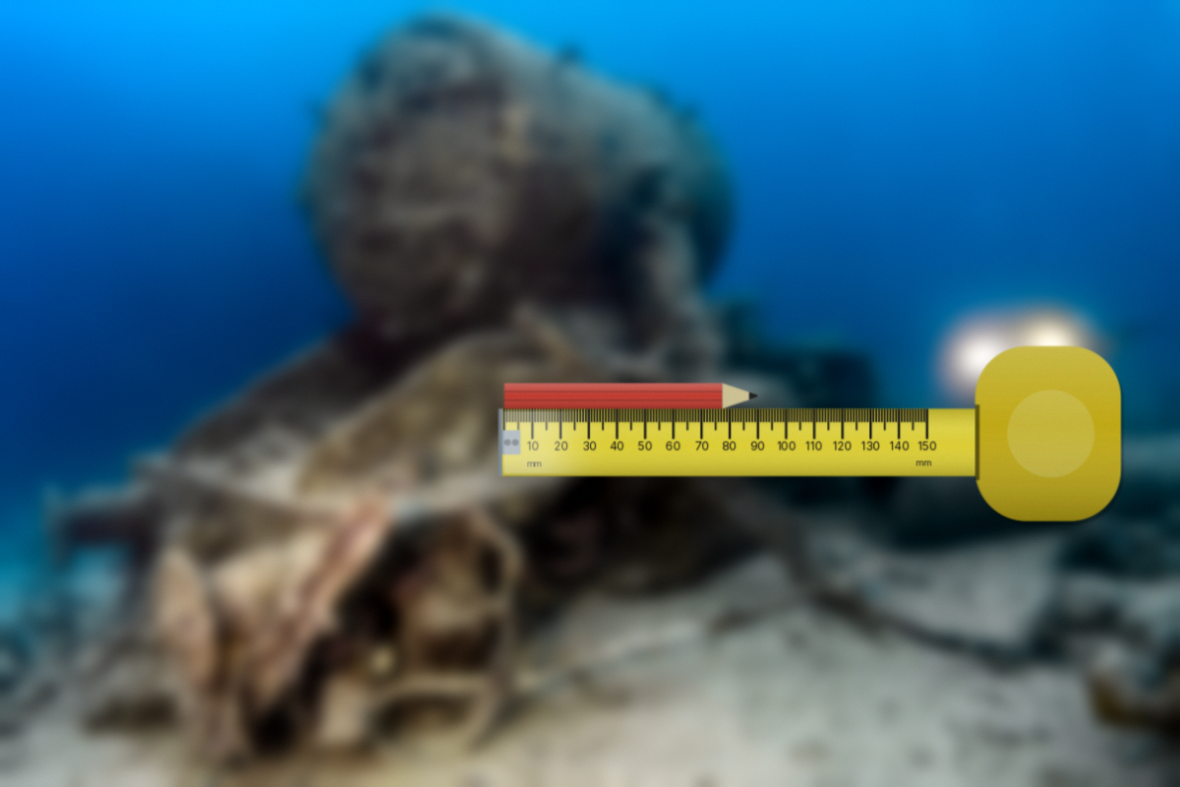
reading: **90** mm
